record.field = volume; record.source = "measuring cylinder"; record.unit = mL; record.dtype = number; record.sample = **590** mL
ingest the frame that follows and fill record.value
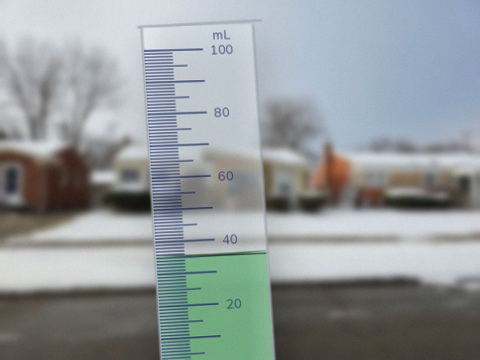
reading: **35** mL
